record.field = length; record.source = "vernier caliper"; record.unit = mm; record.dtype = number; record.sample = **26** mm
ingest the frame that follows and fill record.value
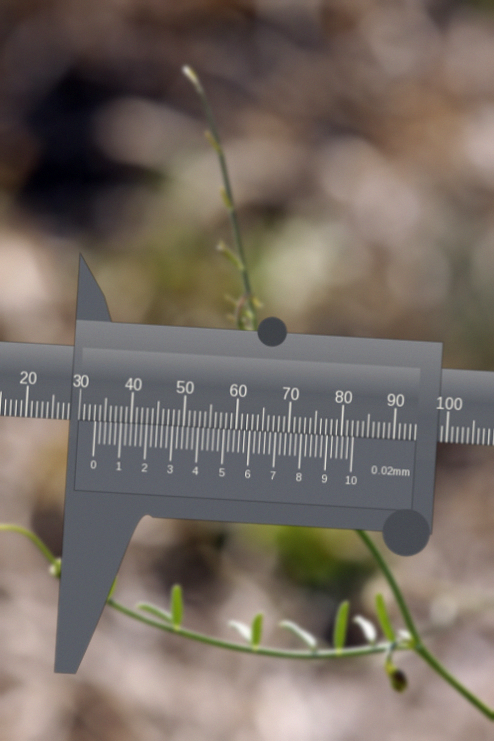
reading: **33.2** mm
